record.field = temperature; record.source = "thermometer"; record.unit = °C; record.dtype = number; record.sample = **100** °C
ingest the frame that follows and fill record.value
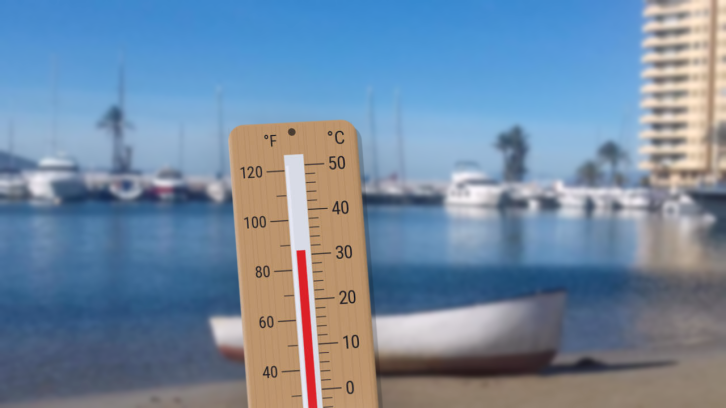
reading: **31** °C
